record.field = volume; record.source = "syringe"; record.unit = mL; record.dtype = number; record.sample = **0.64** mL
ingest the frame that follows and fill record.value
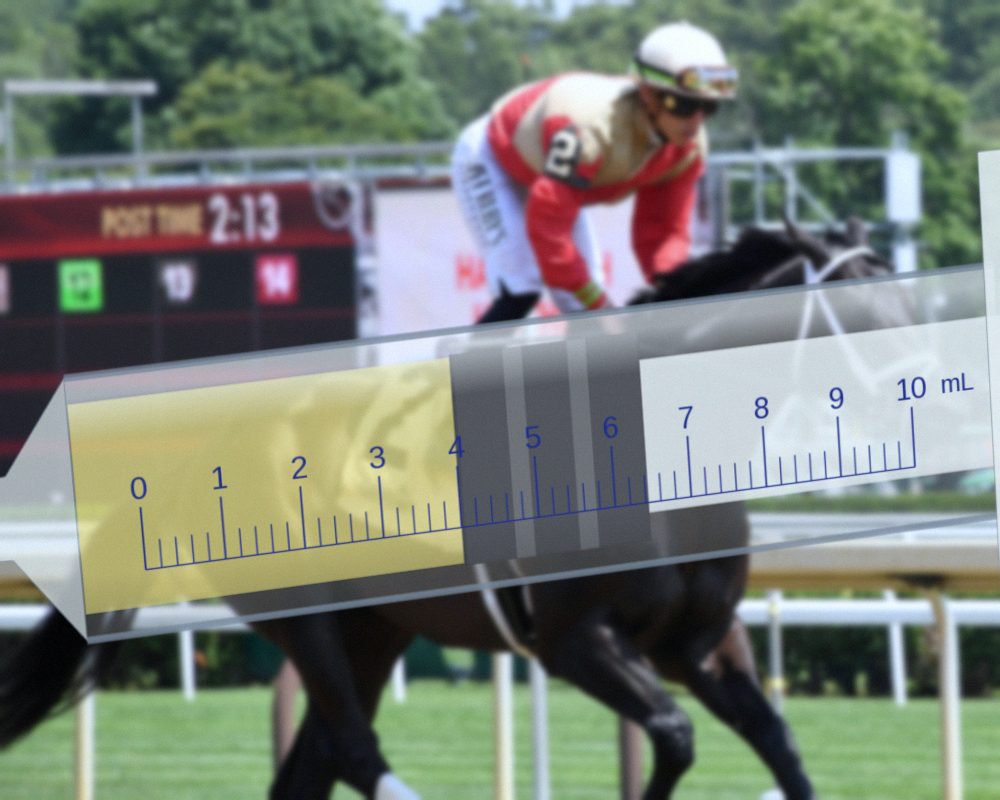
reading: **4** mL
